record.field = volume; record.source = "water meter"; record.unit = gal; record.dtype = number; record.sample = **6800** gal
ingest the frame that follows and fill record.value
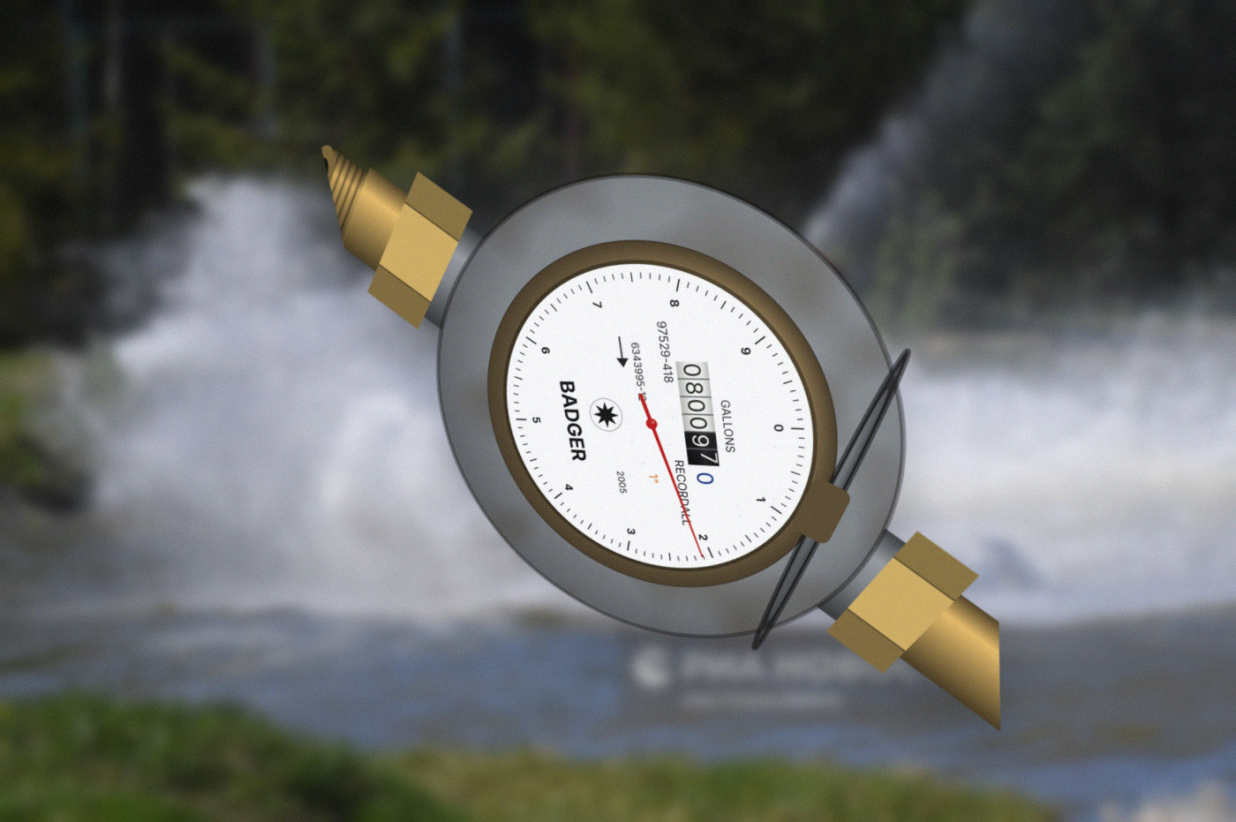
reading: **800972.1** gal
